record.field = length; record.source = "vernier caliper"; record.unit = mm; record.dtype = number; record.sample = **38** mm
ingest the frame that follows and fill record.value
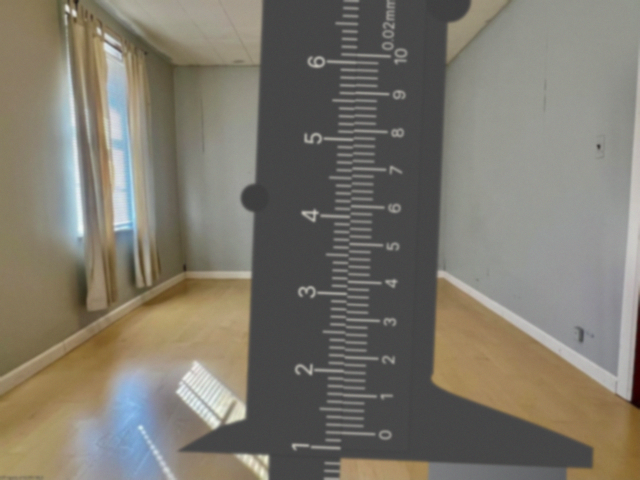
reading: **12.0** mm
